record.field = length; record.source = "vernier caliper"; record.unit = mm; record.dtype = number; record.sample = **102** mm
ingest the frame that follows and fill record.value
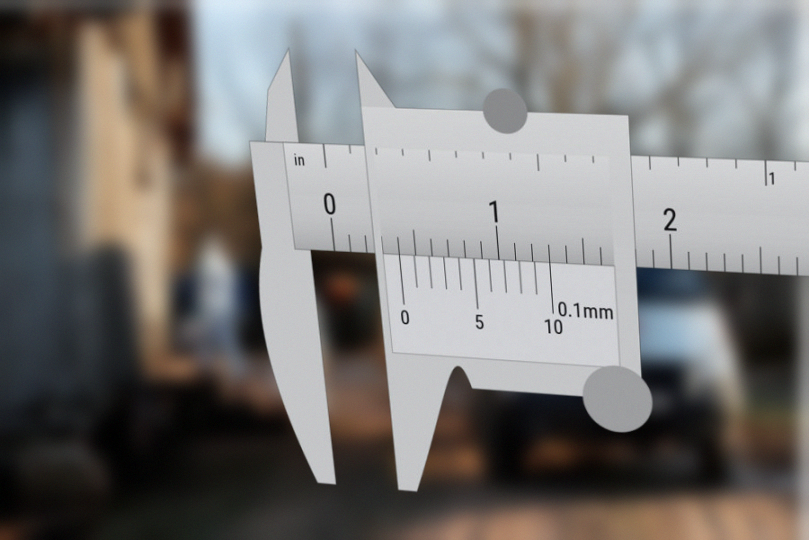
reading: **4.0** mm
